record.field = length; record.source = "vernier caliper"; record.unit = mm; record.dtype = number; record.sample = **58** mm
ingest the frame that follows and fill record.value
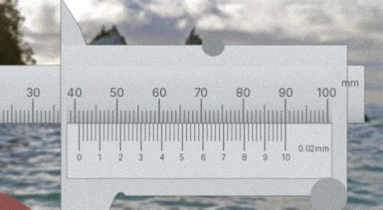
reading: **41.0** mm
